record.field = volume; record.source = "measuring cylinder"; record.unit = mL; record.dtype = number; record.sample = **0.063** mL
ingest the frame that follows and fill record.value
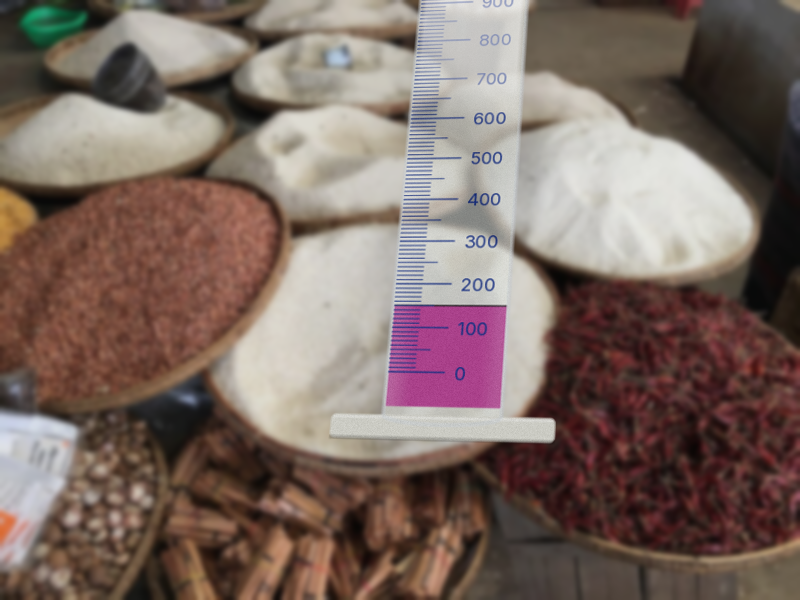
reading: **150** mL
